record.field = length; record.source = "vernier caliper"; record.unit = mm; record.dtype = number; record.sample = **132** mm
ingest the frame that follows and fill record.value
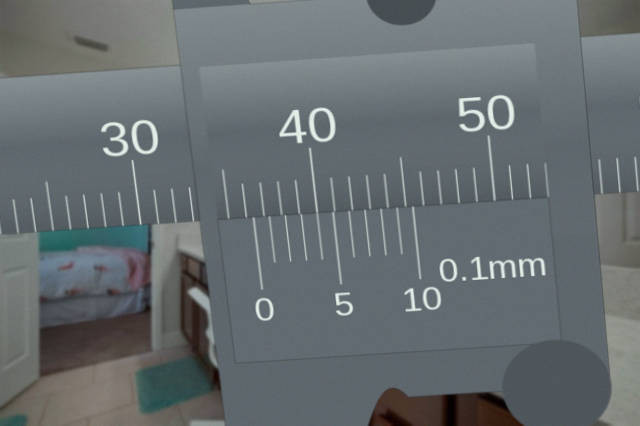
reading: **36.4** mm
